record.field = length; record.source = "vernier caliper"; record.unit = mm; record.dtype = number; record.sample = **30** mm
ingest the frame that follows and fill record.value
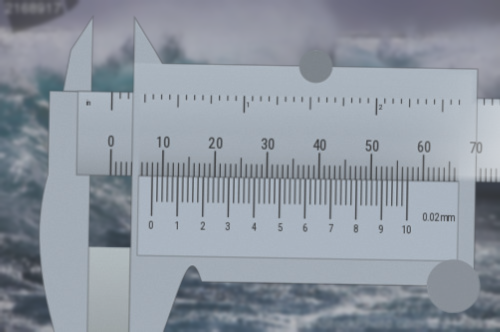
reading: **8.0** mm
